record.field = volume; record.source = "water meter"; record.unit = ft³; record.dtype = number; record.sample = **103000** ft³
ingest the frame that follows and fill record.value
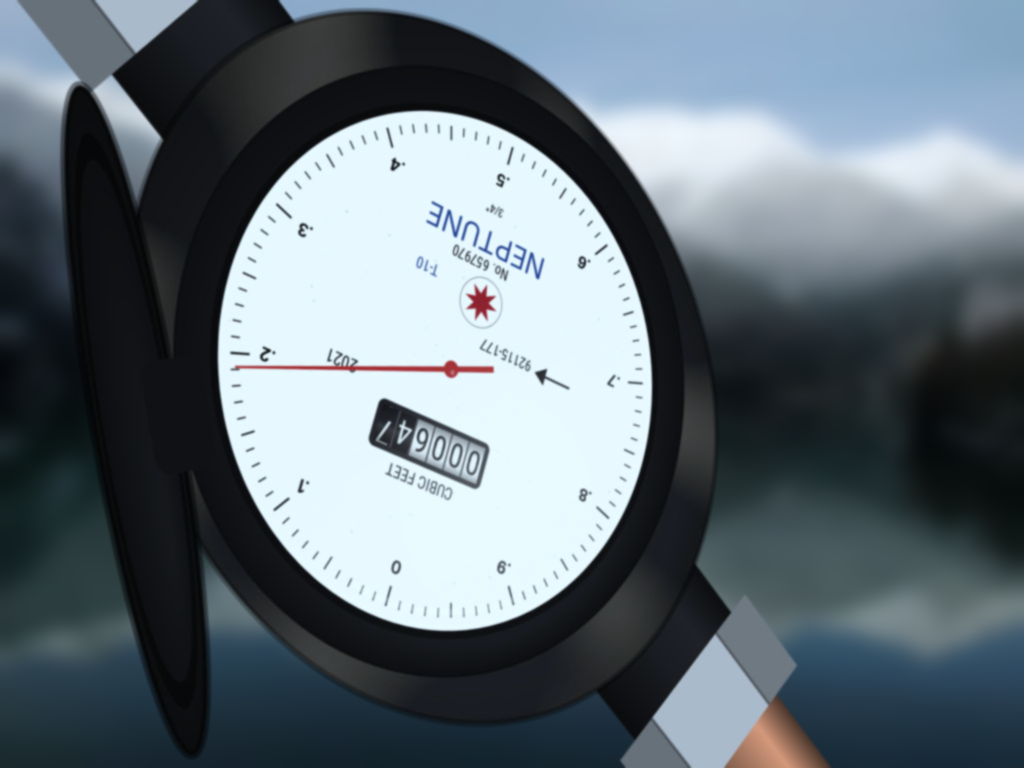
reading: **647.19** ft³
